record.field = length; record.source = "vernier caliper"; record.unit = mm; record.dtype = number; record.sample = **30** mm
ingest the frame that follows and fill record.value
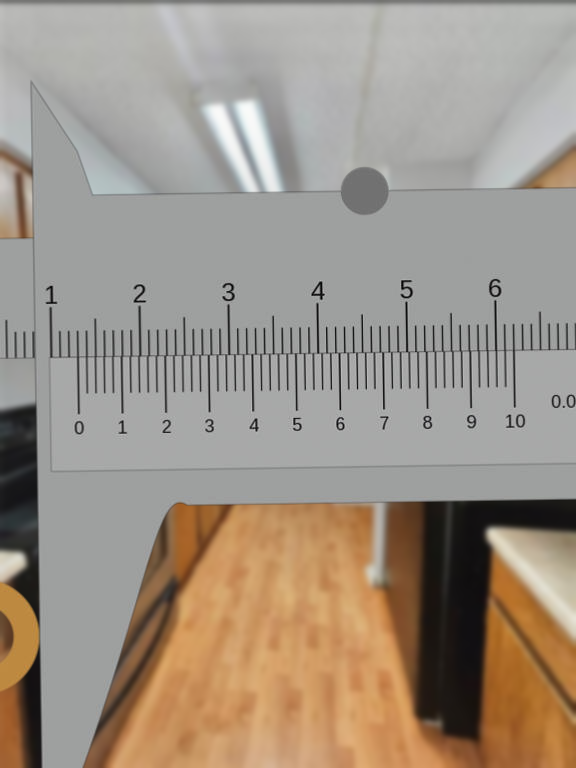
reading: **13.0** mm
